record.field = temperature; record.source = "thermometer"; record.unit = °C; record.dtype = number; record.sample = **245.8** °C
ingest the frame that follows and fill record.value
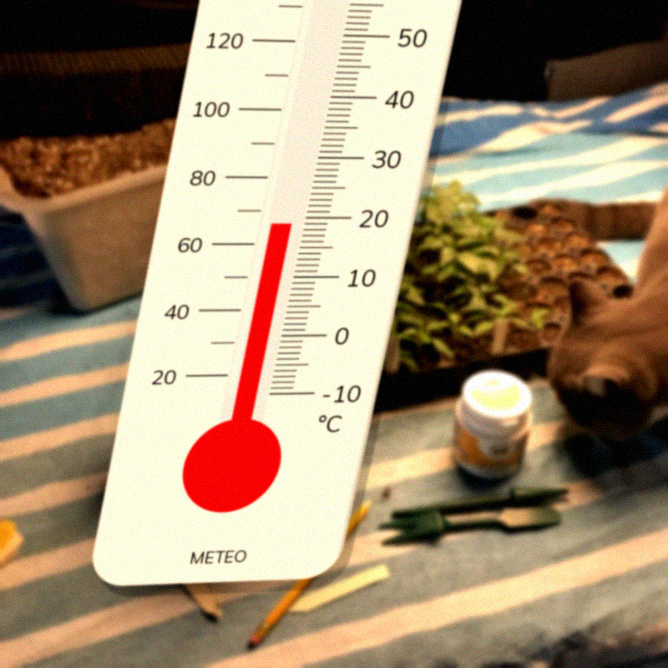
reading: **19** °C
